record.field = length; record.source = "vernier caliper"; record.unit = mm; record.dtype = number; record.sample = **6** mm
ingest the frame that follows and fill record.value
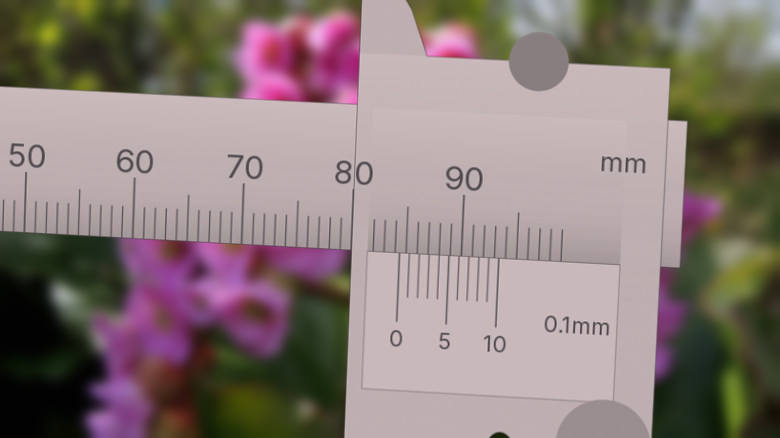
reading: **84.4** mm
